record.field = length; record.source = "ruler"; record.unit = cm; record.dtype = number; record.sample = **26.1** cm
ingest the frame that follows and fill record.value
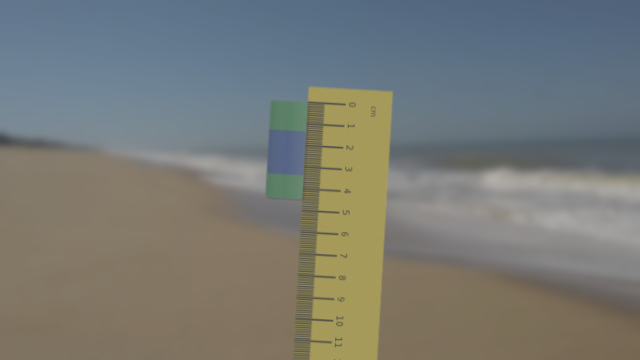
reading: **4.5** cm
